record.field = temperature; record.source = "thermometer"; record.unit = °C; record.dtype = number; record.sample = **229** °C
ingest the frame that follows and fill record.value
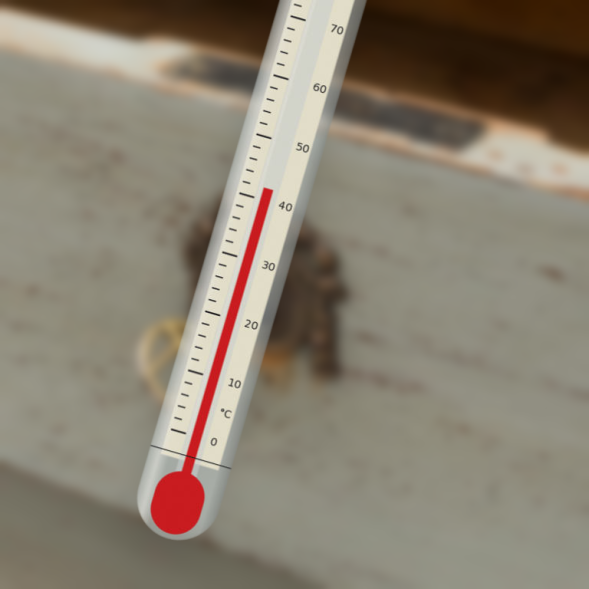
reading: **42** °C
